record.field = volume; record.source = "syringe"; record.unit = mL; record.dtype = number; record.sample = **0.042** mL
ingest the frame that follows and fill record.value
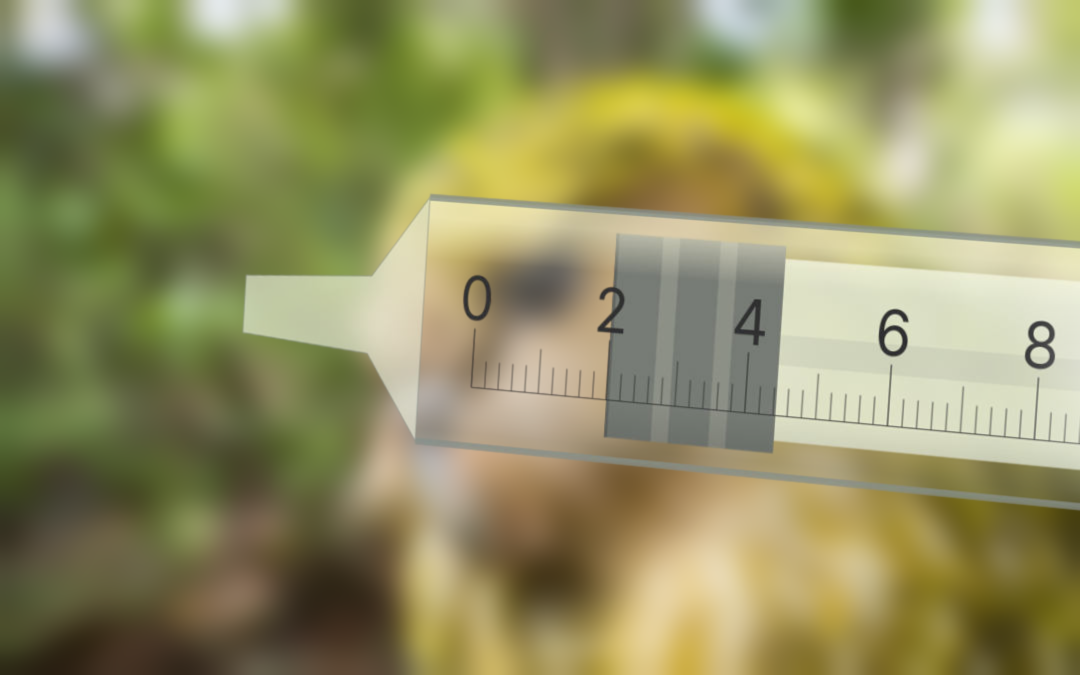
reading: **2** mL
